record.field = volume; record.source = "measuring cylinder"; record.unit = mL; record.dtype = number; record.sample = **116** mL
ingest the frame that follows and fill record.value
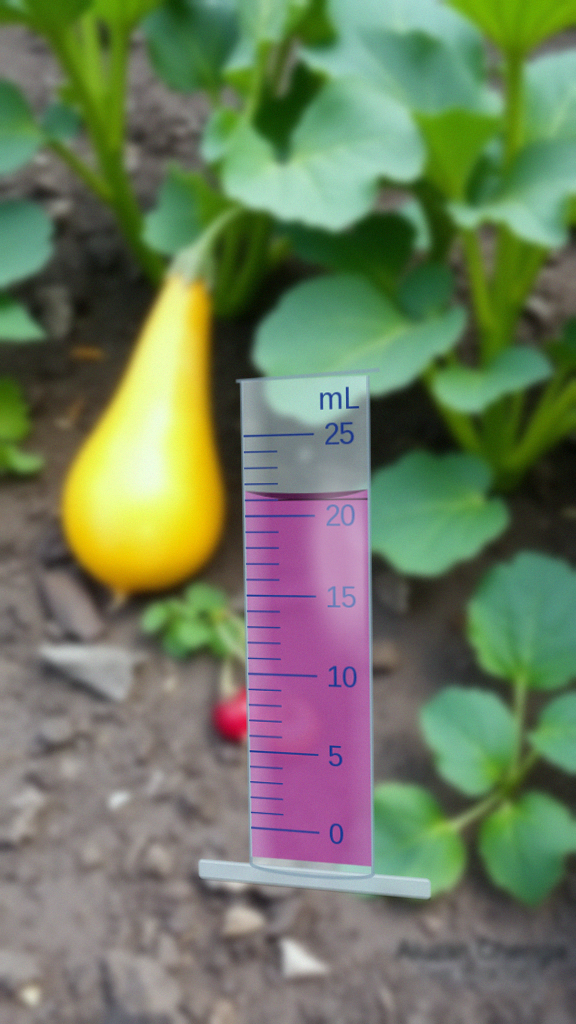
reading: **21** mL
